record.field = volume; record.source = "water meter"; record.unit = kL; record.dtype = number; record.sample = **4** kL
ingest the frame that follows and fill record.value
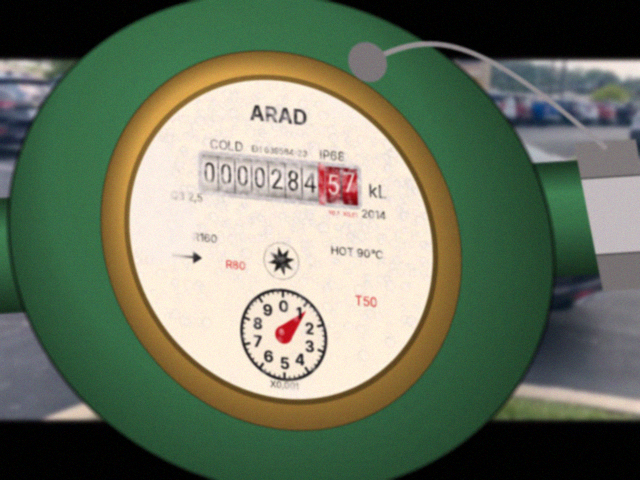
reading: **284.571** kL
